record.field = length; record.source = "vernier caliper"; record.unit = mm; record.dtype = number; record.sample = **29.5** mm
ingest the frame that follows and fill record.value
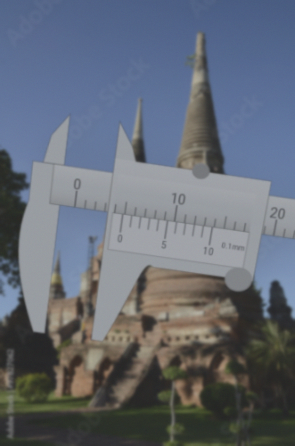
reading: **4.8** mm
